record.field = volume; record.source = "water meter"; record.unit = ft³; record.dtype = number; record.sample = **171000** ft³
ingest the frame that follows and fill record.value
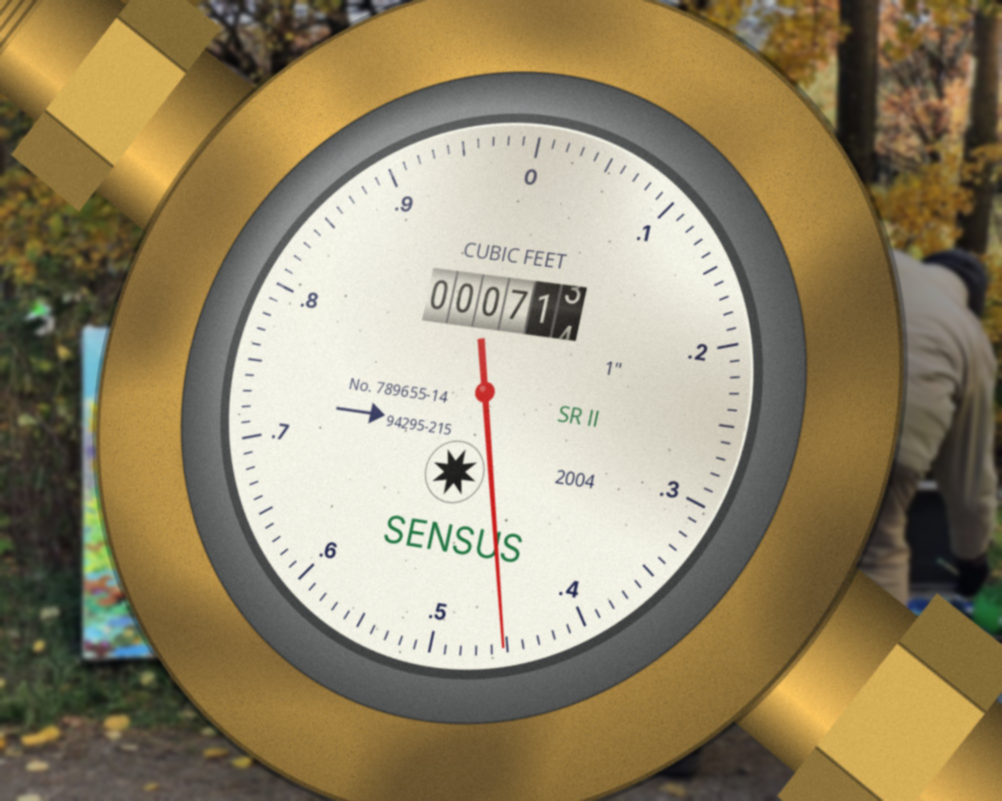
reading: **713.45** ft³
